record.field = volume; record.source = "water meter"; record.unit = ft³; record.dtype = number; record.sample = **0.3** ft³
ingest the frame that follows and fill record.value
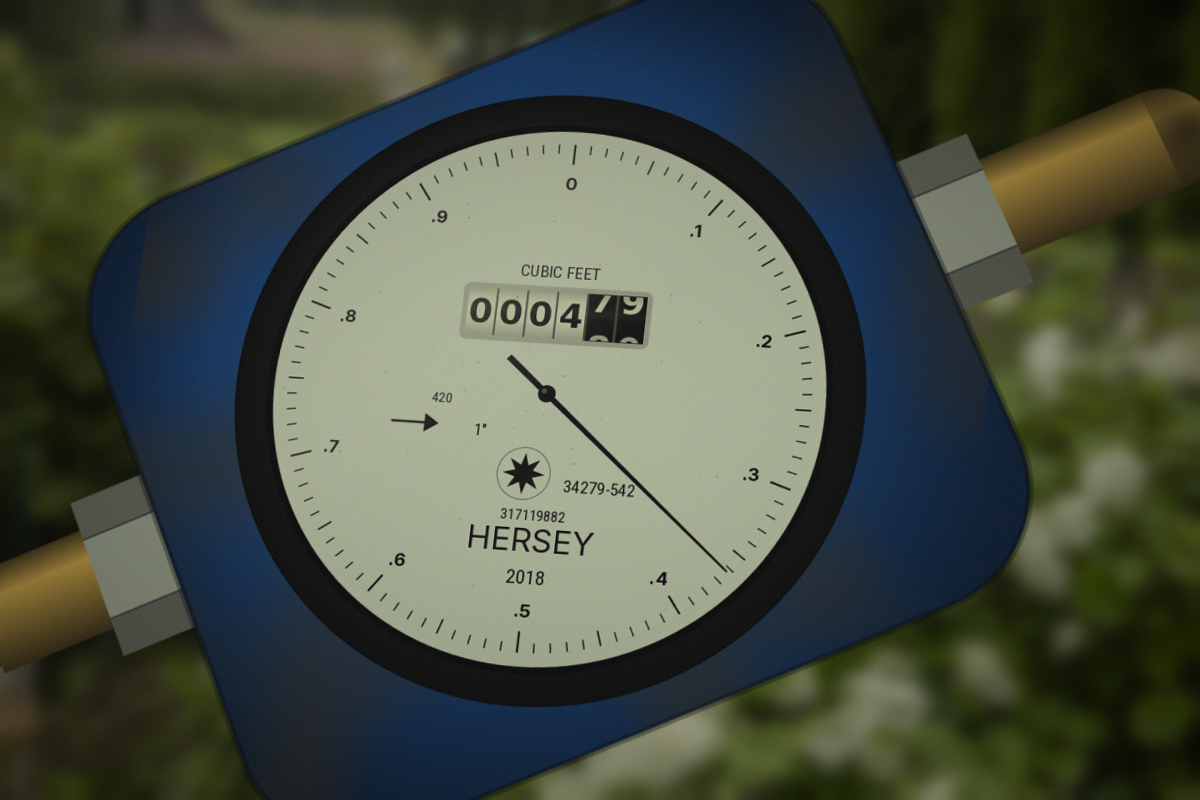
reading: **479.36** ft³
